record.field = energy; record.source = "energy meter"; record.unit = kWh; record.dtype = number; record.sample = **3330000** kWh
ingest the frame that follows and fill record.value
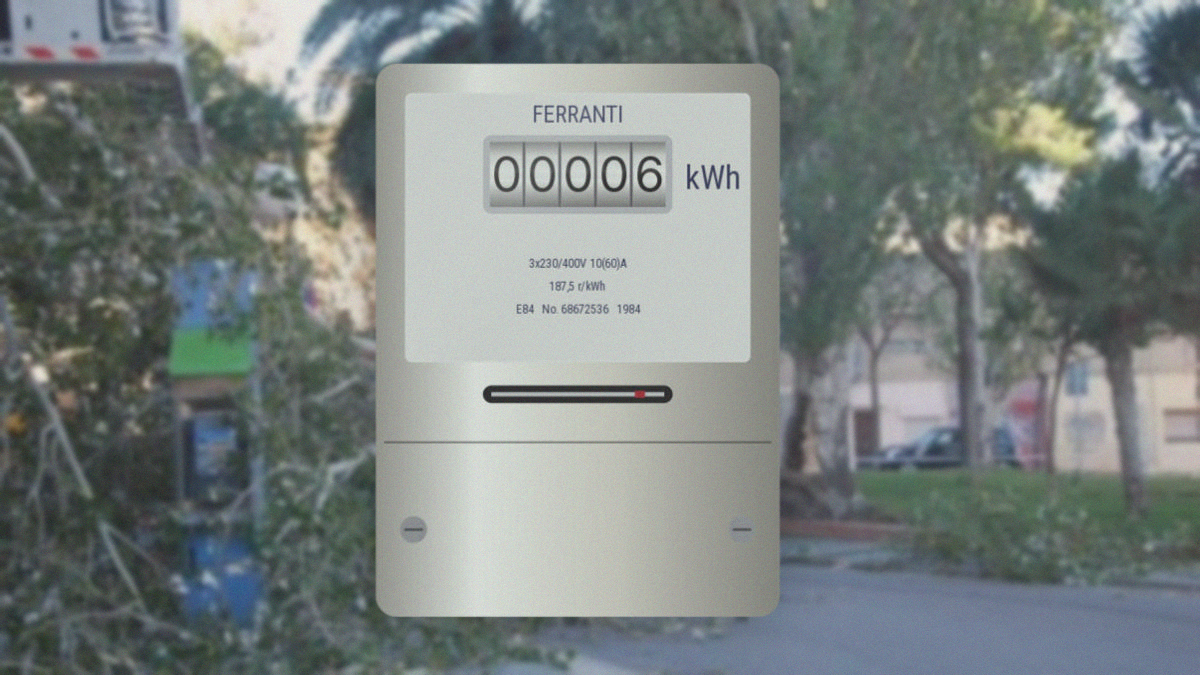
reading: **6** kWh
